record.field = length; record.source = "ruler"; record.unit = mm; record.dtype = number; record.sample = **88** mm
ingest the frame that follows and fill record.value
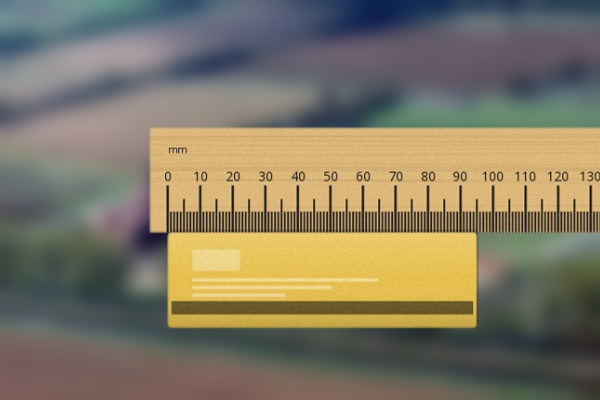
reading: **95** mm
